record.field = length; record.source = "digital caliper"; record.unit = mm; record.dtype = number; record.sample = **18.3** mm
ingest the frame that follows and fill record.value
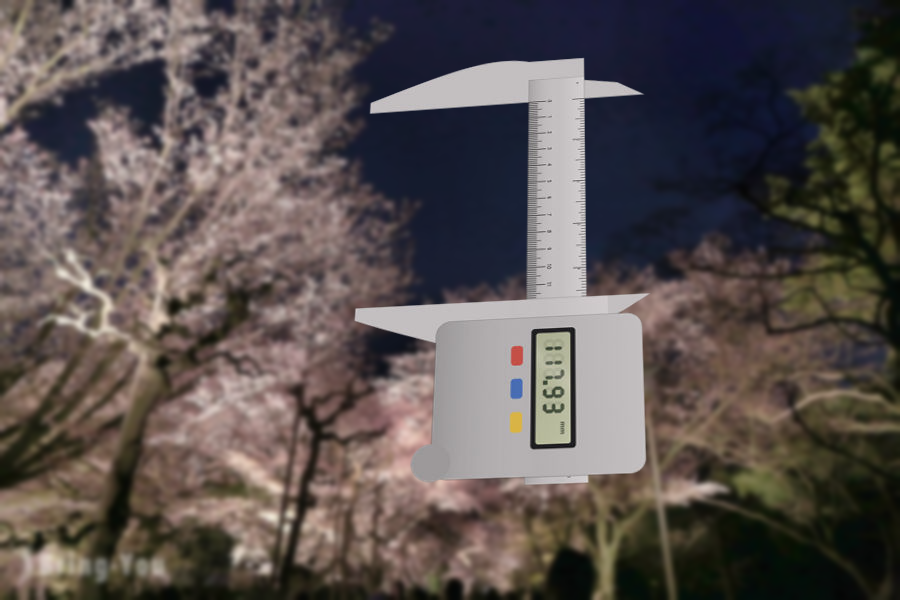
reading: **117.93** mm
